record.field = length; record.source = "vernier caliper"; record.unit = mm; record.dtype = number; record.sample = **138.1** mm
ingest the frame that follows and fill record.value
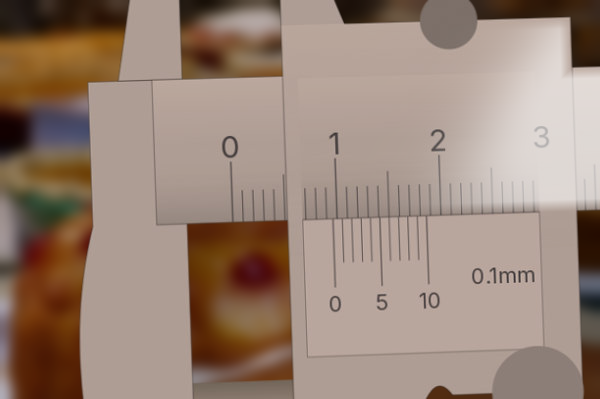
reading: **9.6** mm
